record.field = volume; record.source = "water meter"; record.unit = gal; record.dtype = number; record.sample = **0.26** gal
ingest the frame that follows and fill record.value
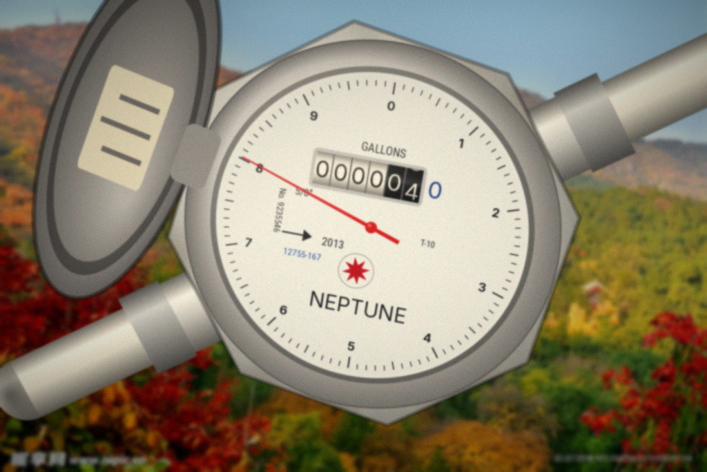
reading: **38.0** gal
